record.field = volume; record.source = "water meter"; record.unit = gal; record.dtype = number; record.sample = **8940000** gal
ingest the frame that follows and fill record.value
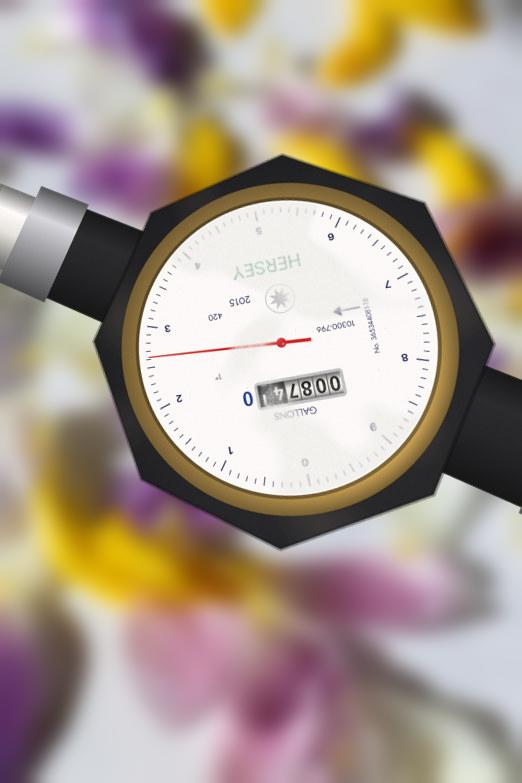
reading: **87412.6** gal
